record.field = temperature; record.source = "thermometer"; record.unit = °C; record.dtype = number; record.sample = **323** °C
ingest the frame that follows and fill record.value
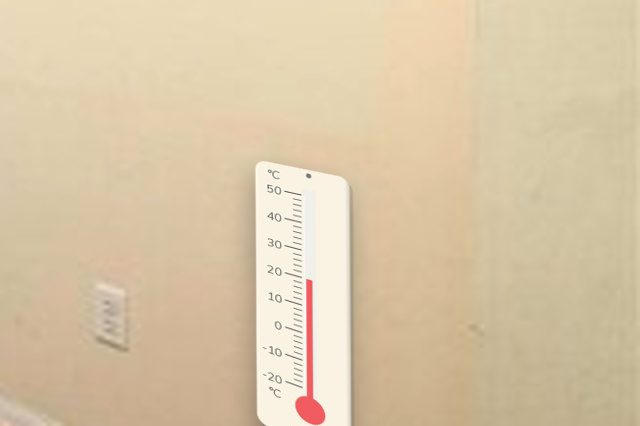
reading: **20** °C
